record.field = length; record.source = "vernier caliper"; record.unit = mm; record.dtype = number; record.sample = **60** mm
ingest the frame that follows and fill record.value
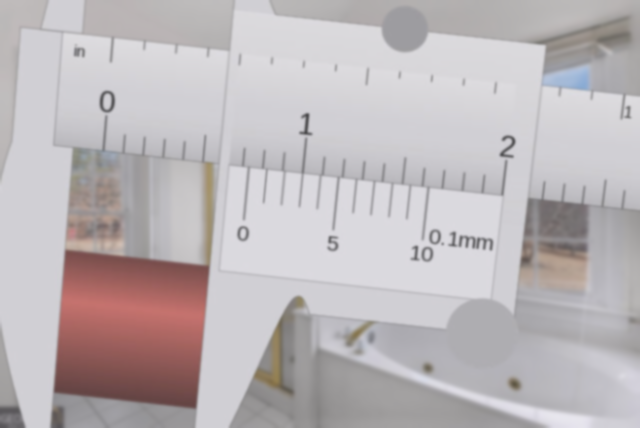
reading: **7.3** mm
